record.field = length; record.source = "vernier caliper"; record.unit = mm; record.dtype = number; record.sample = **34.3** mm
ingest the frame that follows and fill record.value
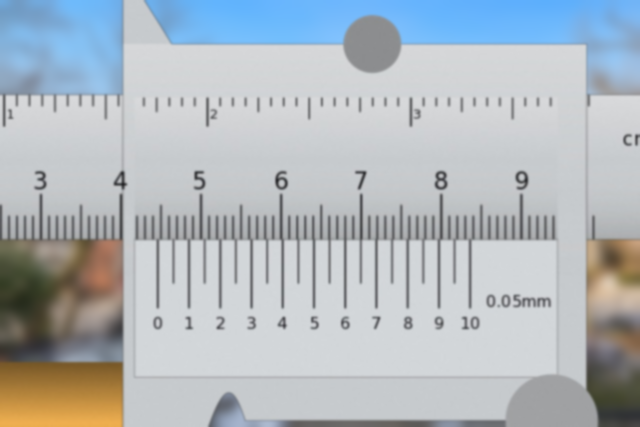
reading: **44.6** mm
